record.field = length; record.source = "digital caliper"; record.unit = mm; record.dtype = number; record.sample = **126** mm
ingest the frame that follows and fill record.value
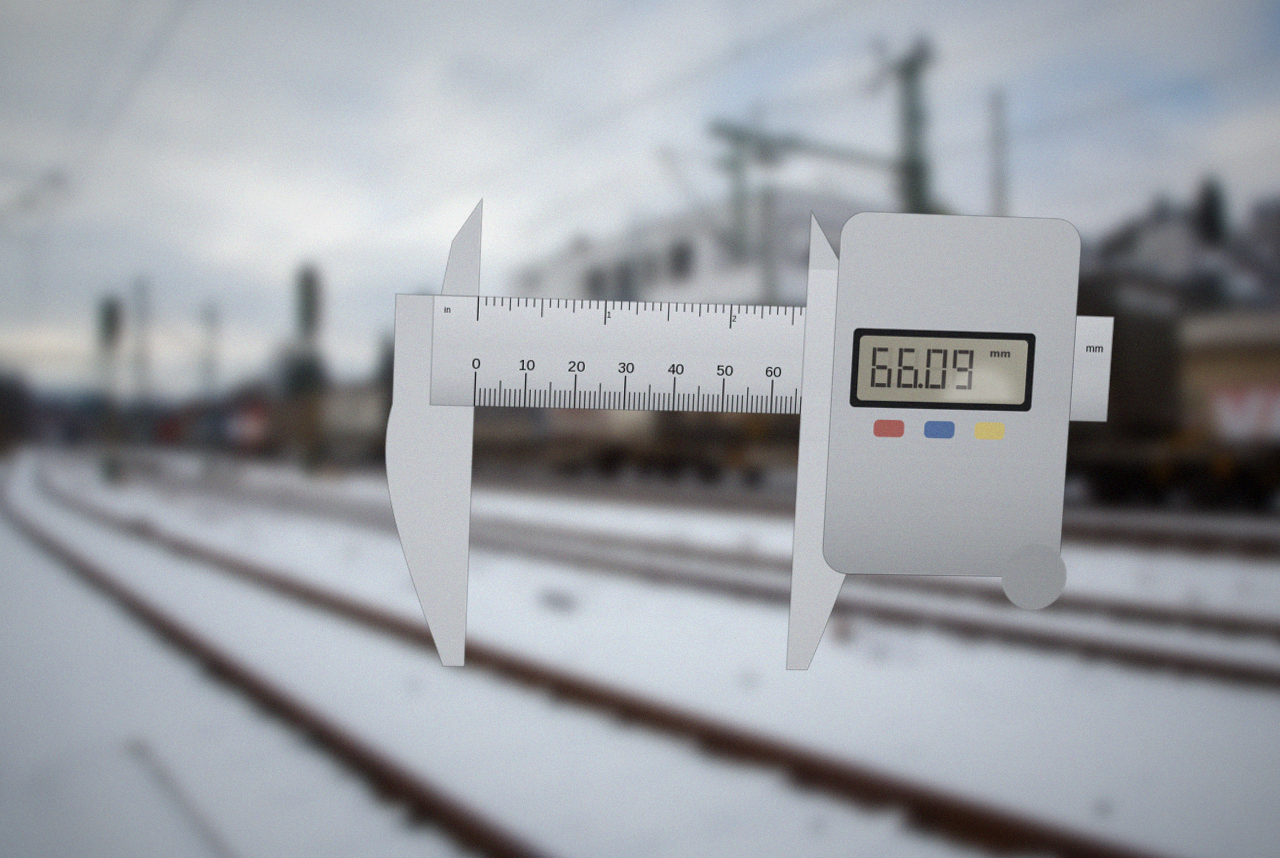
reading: **66.09** mm
